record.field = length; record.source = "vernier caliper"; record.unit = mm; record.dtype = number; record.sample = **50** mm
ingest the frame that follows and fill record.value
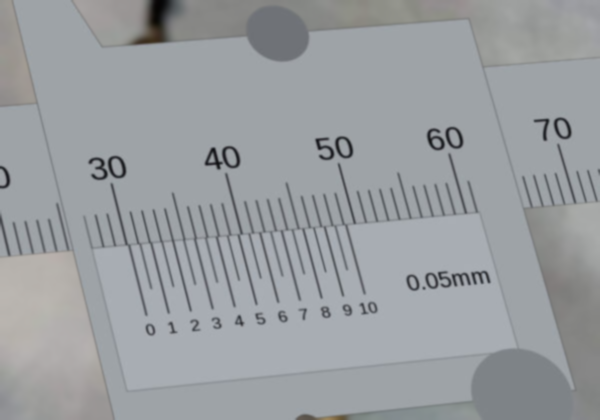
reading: **30.2** mm
